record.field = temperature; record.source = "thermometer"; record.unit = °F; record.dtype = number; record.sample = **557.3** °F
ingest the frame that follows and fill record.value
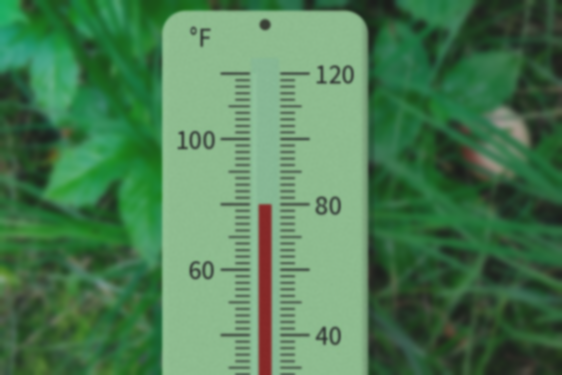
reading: **80** °F
